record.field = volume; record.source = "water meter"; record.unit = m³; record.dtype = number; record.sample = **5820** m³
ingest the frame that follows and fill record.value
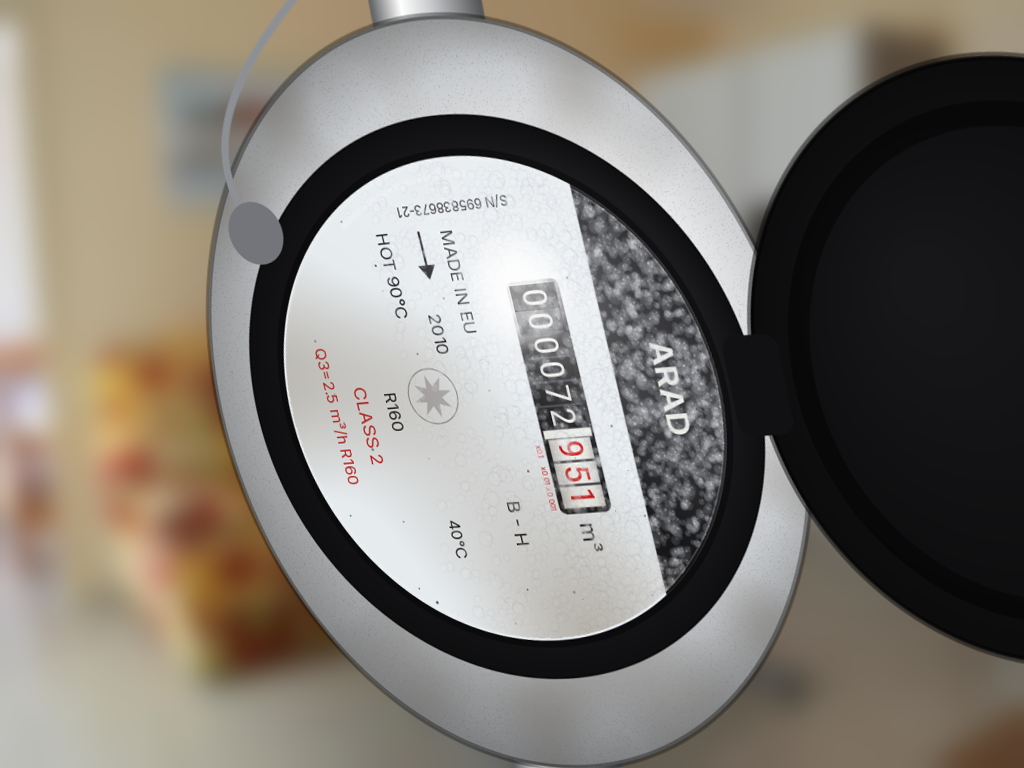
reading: **72.951** m³
